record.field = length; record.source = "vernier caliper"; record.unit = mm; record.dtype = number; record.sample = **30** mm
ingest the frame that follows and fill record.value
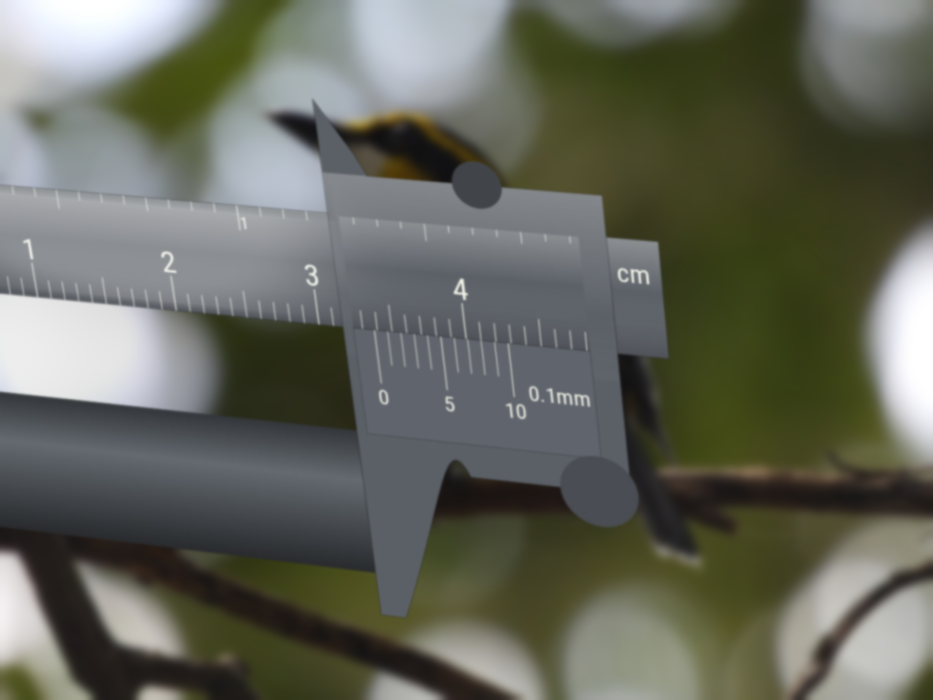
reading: **33.8** mm
